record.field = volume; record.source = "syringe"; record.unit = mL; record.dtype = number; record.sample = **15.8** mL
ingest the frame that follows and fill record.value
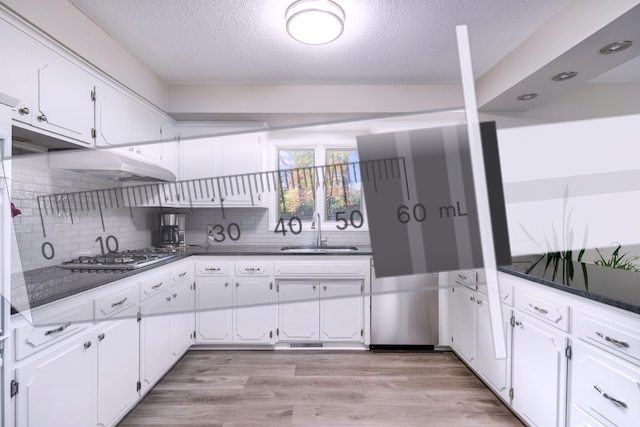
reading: **53** mL
